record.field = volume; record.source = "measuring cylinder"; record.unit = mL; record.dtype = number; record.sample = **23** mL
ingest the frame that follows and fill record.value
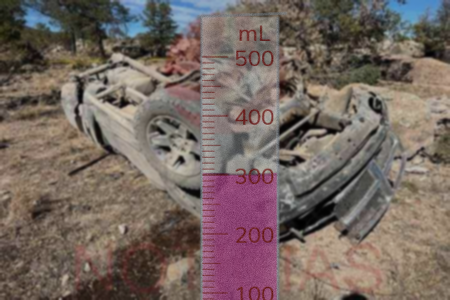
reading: **300** mL
